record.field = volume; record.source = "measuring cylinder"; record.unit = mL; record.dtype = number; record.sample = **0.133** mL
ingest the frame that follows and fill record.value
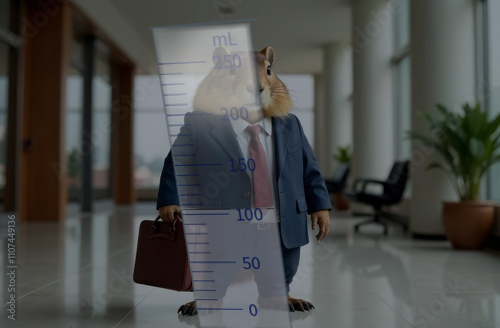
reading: **105** mL
